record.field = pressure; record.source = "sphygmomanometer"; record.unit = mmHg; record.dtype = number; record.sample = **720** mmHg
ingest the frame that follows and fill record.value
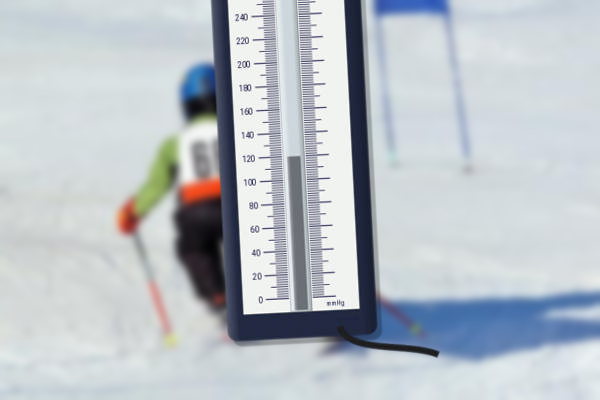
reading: **120** mmHg
